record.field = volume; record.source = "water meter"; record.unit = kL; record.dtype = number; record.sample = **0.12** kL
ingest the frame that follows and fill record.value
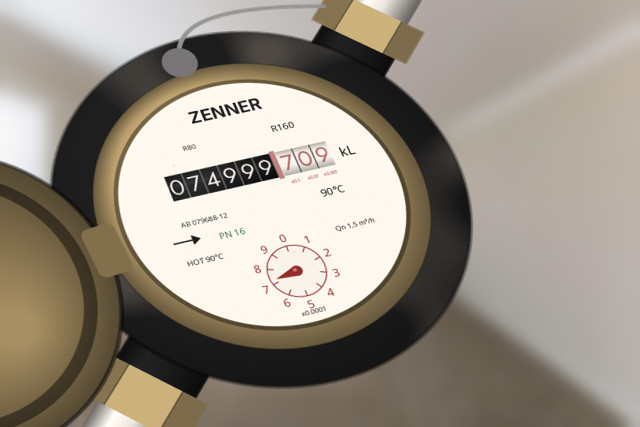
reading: **74999.7097** kL
